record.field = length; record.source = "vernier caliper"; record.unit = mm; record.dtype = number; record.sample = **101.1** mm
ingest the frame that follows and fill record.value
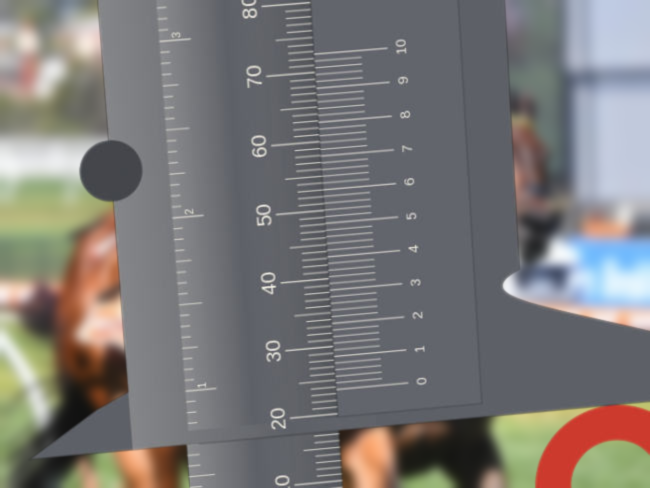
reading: **23.6** mm
